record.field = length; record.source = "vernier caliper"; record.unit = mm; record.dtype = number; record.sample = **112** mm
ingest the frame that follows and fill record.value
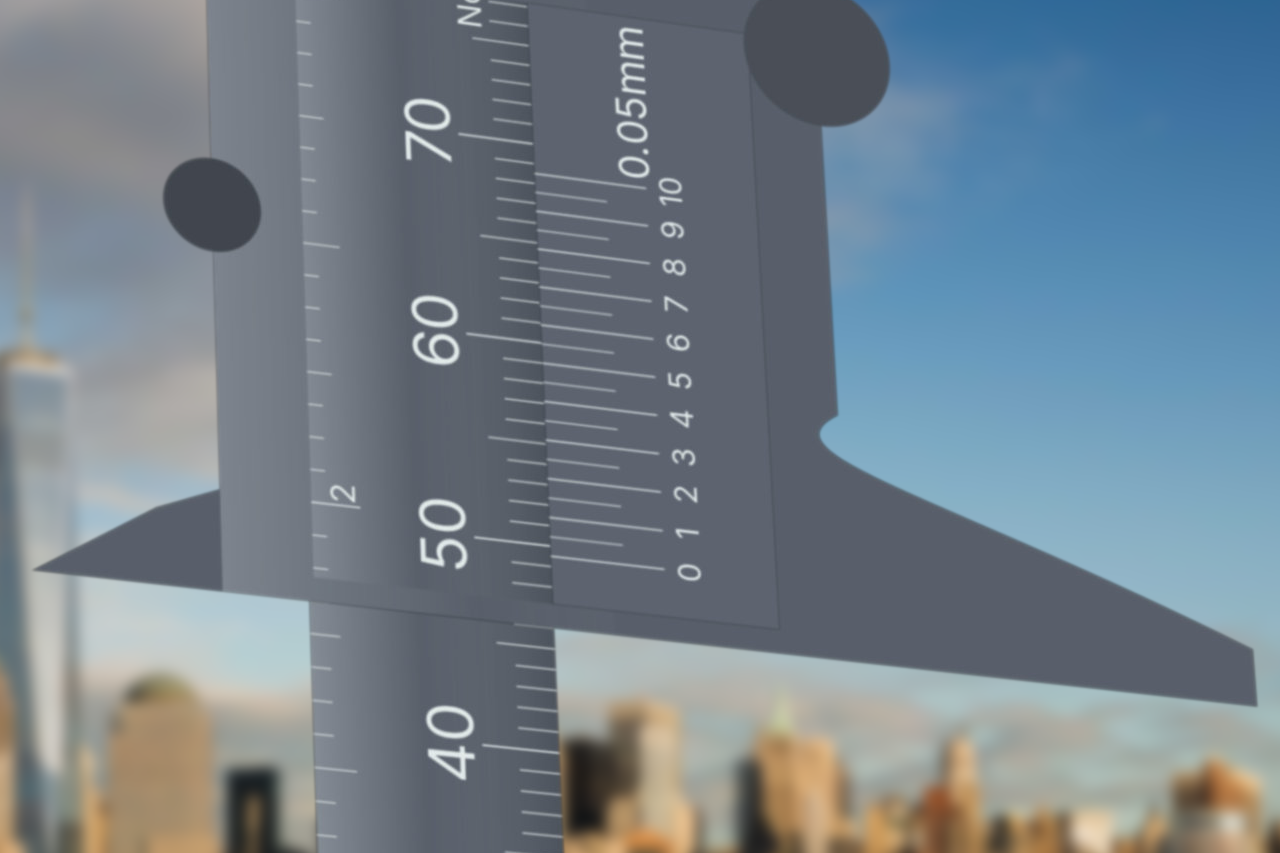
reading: **49.5** mm
